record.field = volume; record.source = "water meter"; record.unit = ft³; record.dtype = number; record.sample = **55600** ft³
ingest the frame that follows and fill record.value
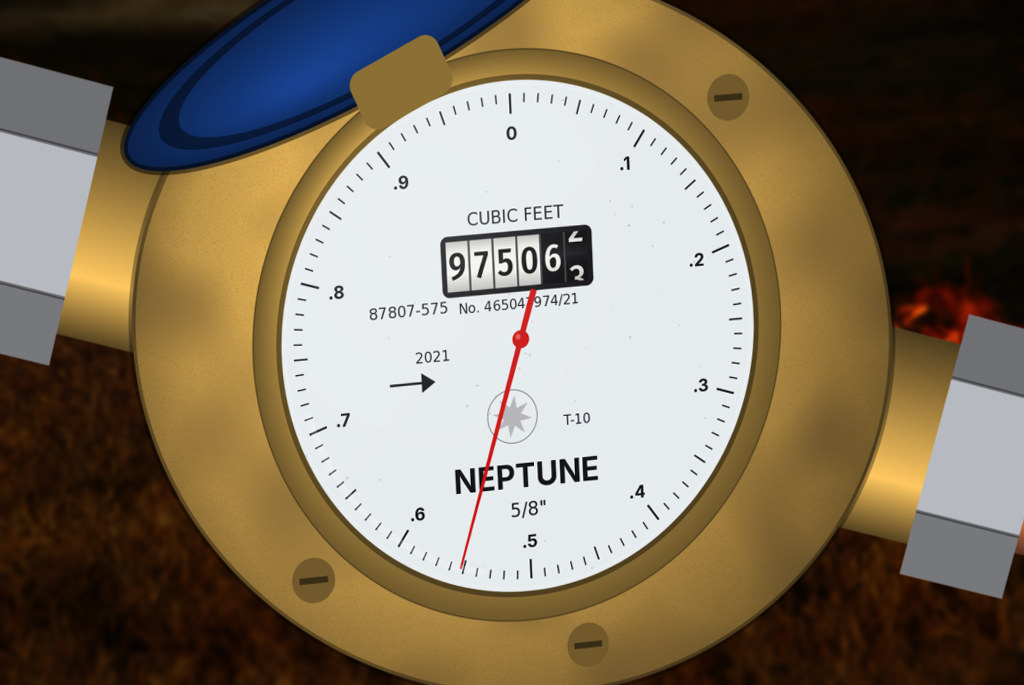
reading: **975062.55** ft³
